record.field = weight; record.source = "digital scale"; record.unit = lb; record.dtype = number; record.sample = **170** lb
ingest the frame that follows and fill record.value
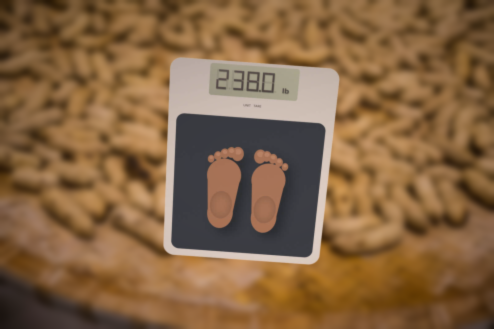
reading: **238.0** lb
